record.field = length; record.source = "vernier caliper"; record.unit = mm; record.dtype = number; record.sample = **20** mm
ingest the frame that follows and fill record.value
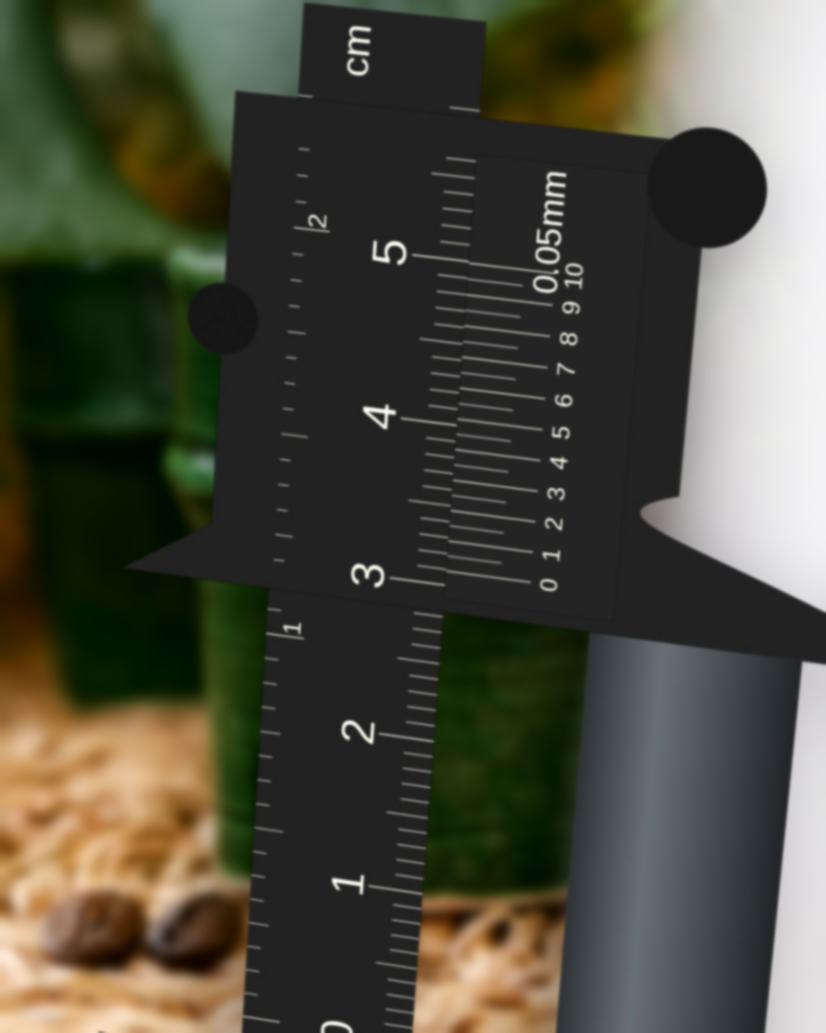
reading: **30.9** mm
